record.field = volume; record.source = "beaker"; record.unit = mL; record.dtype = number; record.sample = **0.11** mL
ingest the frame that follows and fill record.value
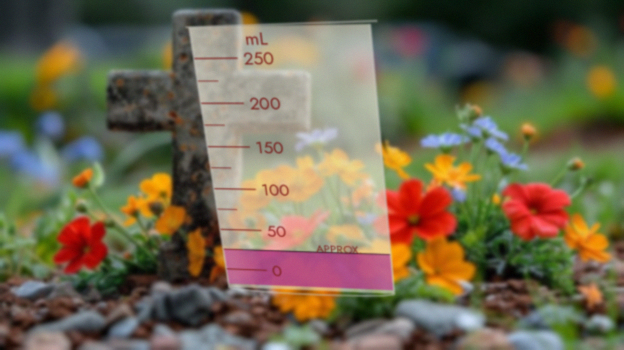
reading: **25** mL
